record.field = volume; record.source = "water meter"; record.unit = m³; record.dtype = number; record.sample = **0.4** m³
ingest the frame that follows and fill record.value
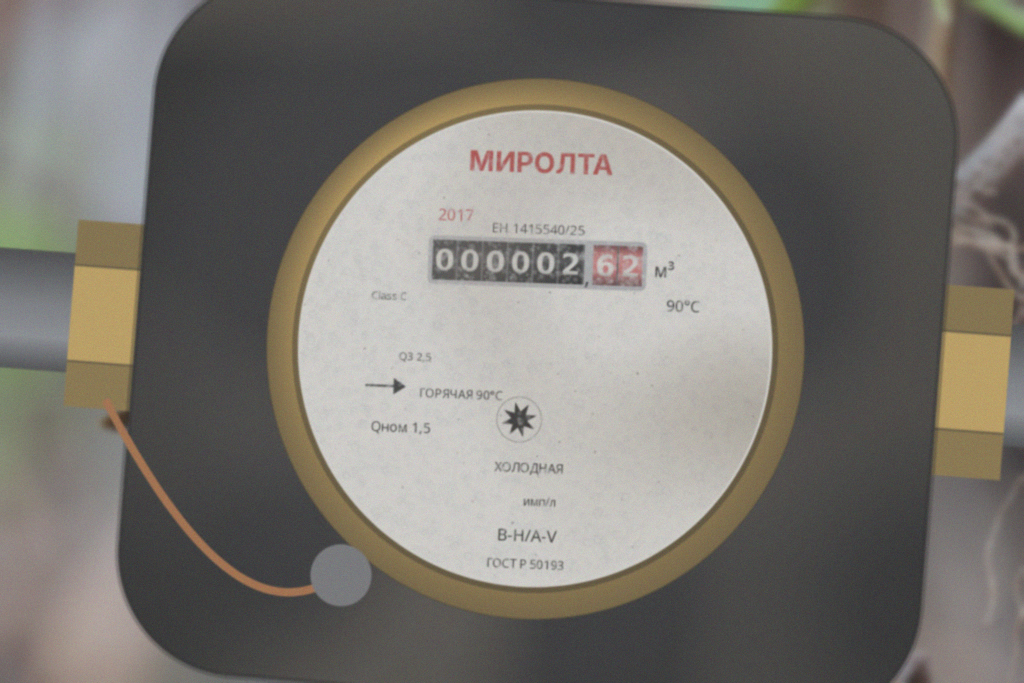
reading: **2.62** m³
